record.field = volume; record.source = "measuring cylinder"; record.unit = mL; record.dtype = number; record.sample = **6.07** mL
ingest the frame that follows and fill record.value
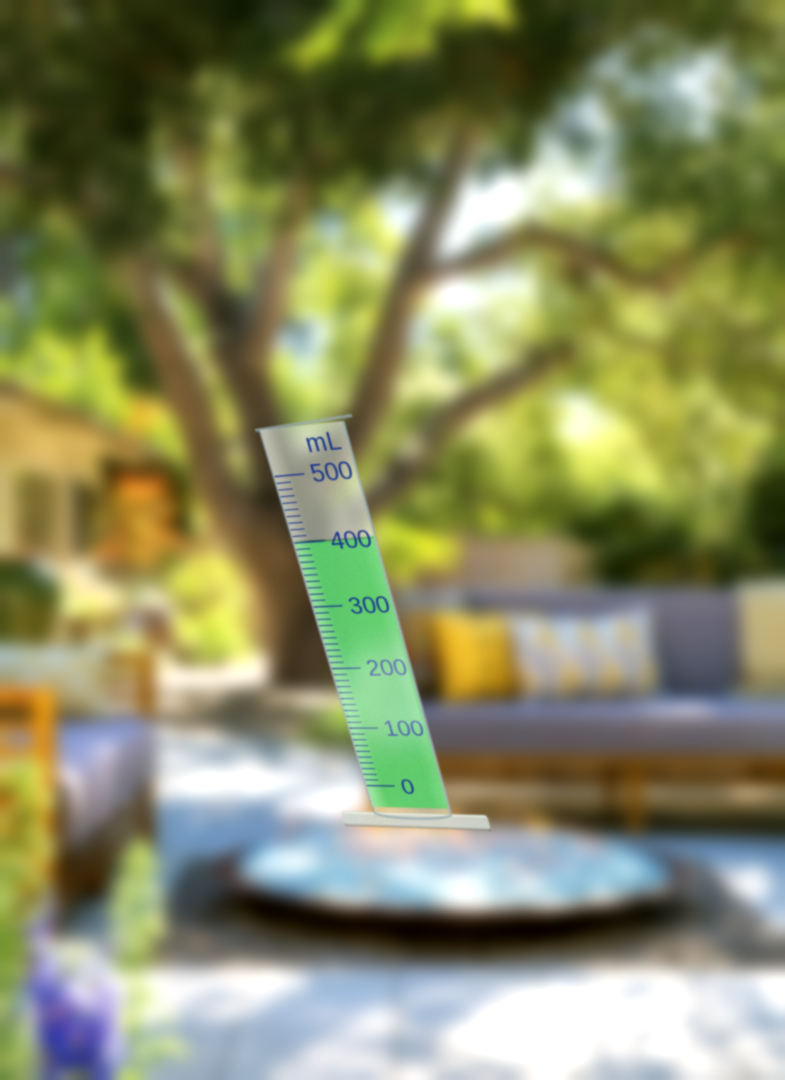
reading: **400** mL
